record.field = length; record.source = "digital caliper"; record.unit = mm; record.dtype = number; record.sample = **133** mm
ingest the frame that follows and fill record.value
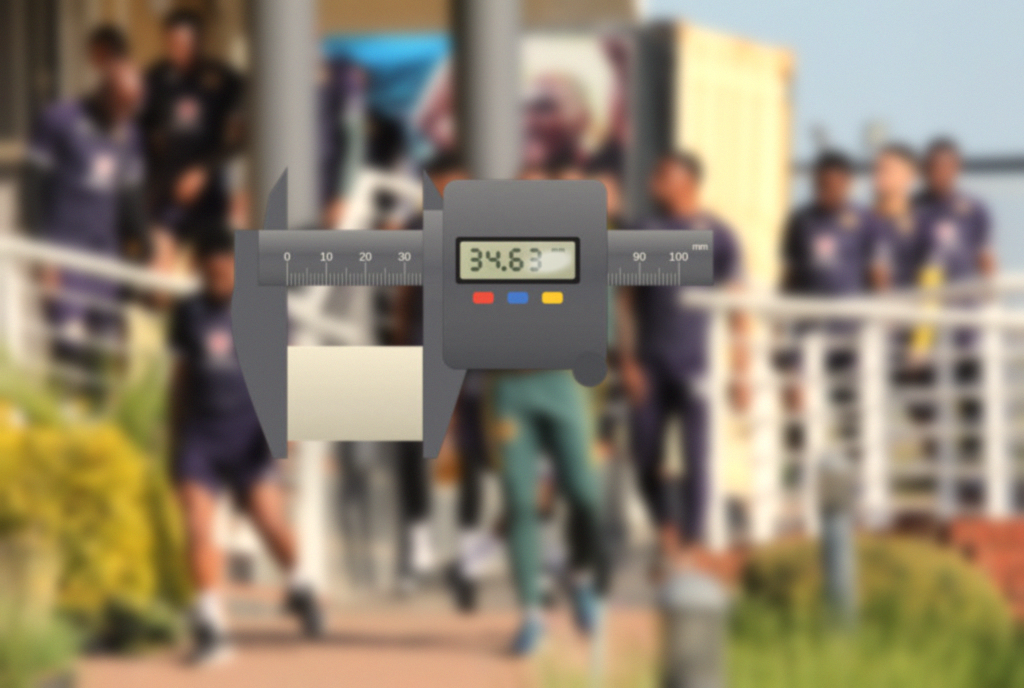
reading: **34.63** mm
